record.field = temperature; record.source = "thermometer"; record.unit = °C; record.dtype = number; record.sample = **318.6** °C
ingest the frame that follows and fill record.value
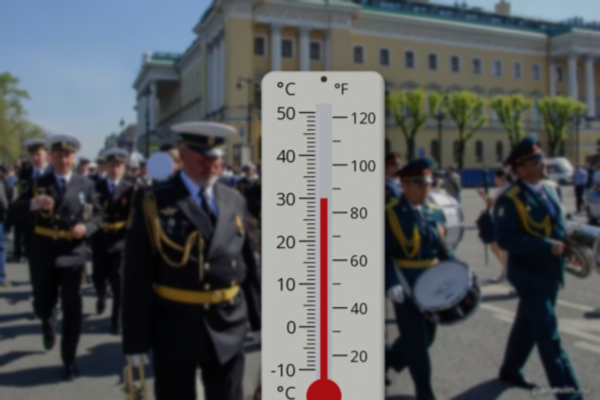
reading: **30** °C
